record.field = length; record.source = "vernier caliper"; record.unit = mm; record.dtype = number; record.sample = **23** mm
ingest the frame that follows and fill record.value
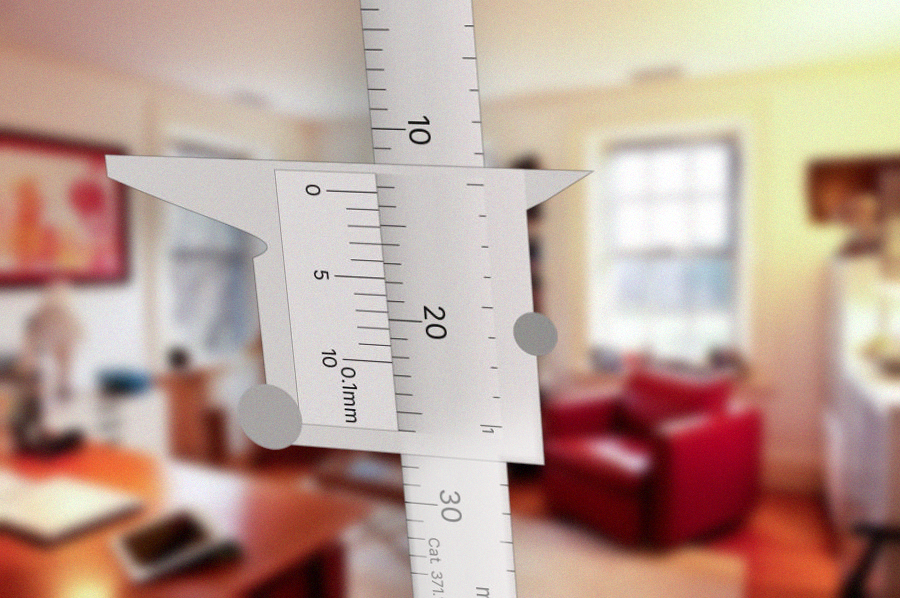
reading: **13.3** mm
